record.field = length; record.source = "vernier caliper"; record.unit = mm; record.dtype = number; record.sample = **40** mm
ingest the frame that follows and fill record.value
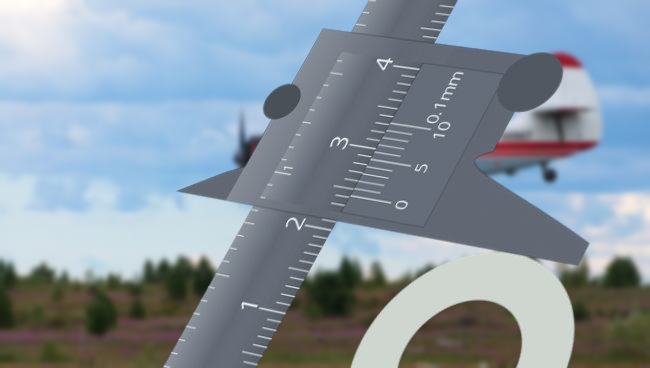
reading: **24.2** mm
